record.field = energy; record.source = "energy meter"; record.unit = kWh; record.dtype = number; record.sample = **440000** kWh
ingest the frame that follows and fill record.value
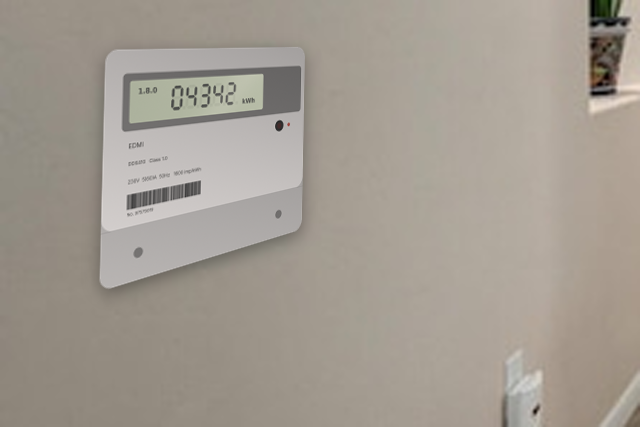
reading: **4342** kWh
